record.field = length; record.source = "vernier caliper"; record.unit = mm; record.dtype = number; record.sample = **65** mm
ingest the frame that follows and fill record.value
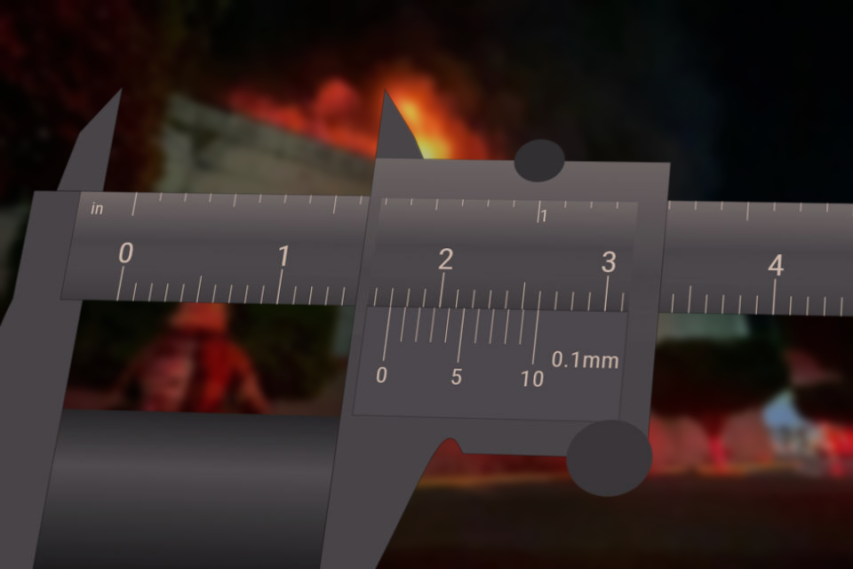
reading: **17.0** mm
